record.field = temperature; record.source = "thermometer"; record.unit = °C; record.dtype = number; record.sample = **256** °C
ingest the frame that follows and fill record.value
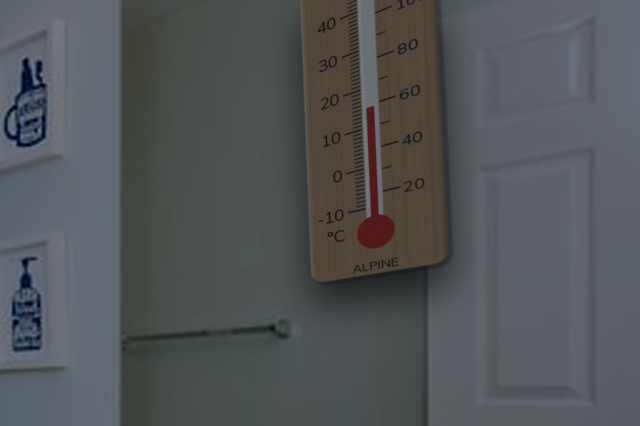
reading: **15** °C
